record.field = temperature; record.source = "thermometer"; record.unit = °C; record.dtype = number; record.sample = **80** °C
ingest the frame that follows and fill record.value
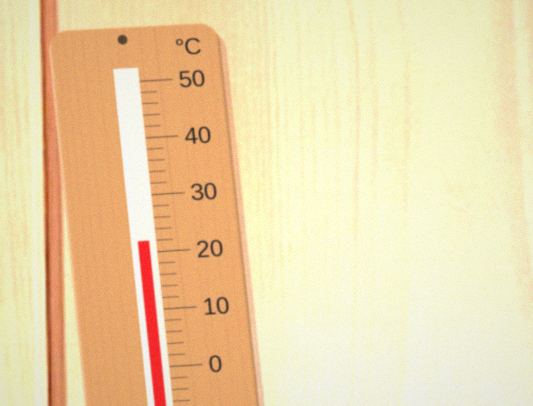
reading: **22** °C
